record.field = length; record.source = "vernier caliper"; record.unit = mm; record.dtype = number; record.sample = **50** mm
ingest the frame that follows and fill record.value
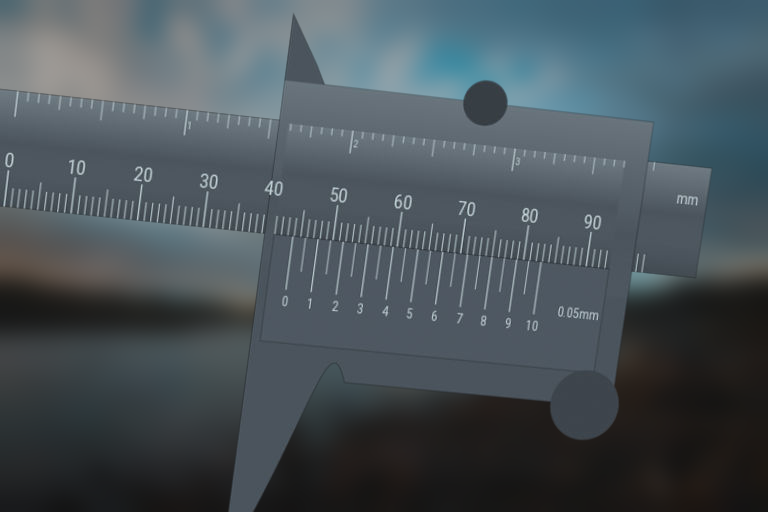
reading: **43.8** mm
